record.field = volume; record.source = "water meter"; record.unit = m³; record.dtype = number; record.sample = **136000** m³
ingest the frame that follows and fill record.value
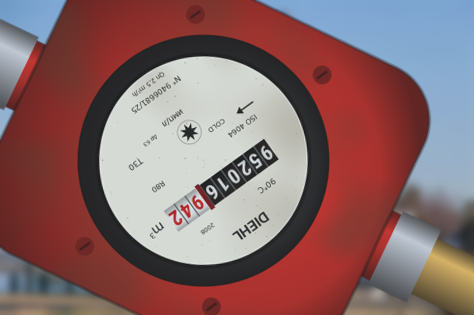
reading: **952016.942** m³
